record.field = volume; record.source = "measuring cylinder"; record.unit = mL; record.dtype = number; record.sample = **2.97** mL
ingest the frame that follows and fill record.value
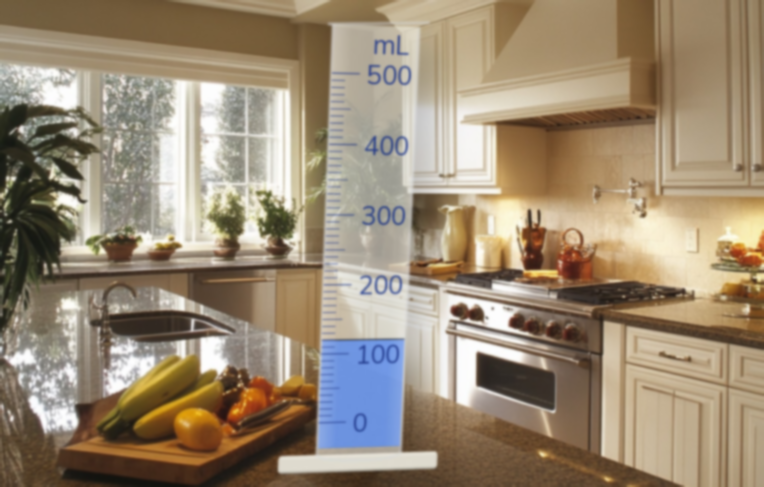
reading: **120** mL
